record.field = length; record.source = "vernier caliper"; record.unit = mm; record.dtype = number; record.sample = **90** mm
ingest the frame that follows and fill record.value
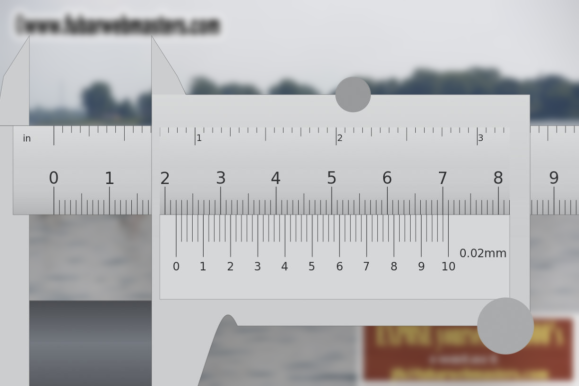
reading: **22.0** mm
